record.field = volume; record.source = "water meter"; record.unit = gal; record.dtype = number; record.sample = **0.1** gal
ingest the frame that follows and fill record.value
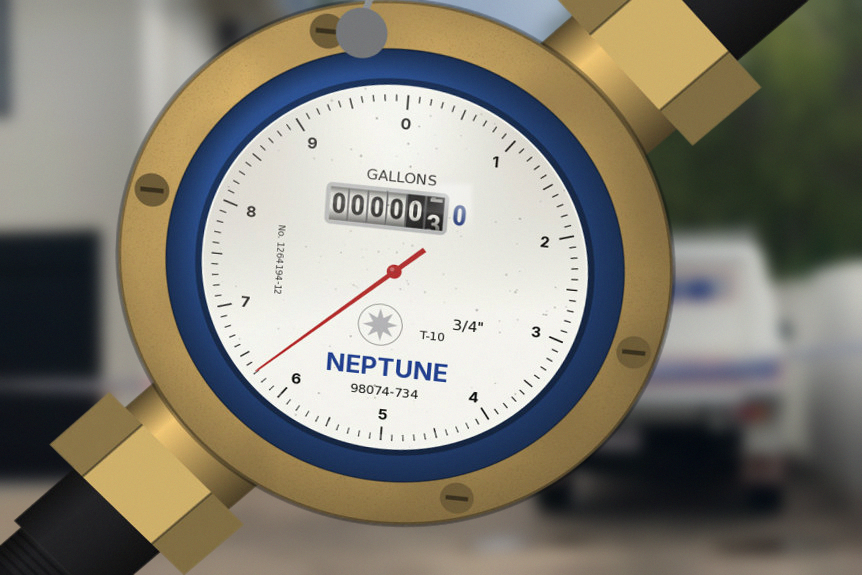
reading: **26.3** gal
